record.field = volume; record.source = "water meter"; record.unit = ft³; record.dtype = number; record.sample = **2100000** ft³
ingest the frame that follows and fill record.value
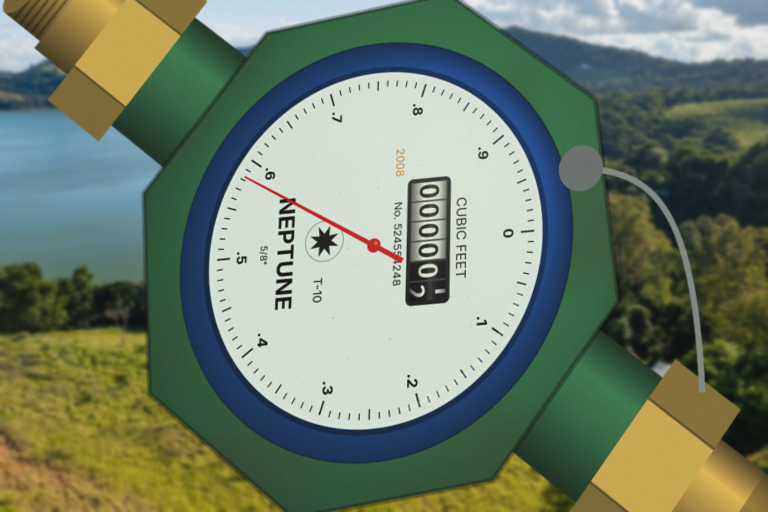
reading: **1.58** ft³
